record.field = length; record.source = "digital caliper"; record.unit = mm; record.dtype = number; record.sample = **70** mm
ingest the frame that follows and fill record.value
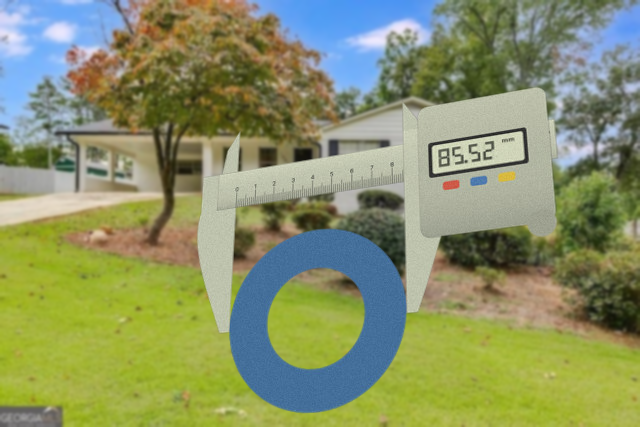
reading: **85.52** mm
